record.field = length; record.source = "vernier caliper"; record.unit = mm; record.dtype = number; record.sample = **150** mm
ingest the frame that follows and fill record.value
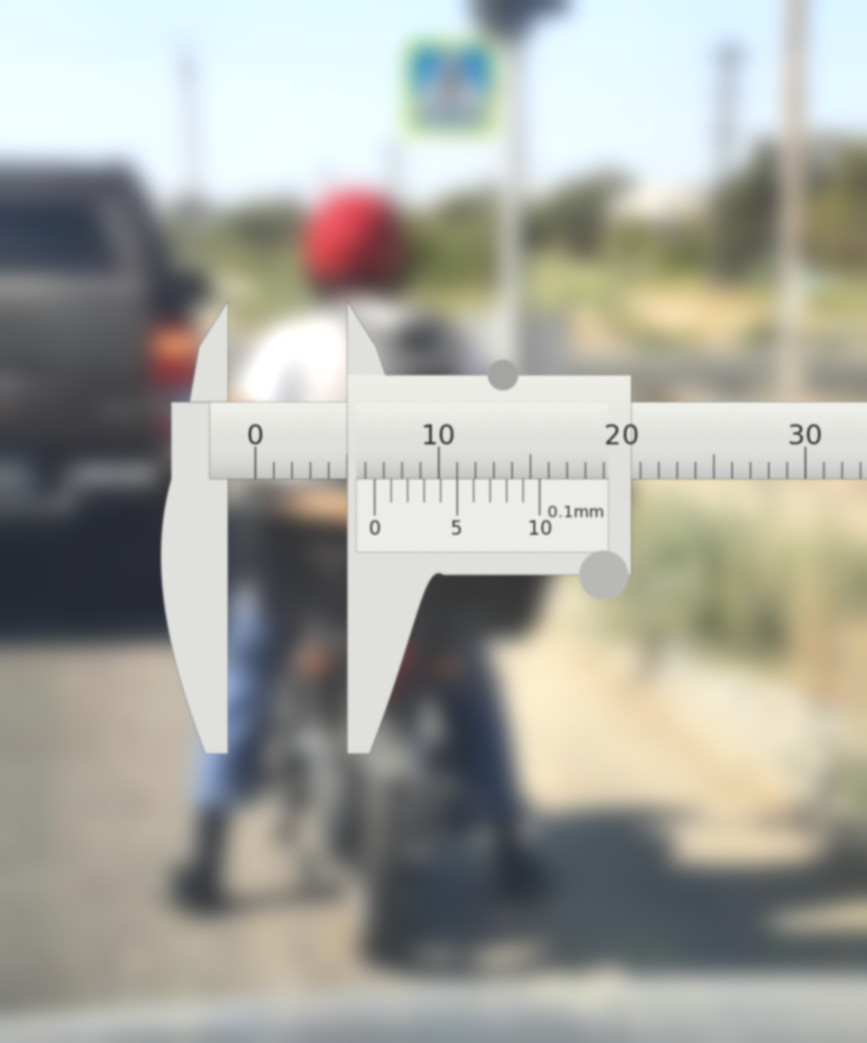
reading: **6.5** mm
